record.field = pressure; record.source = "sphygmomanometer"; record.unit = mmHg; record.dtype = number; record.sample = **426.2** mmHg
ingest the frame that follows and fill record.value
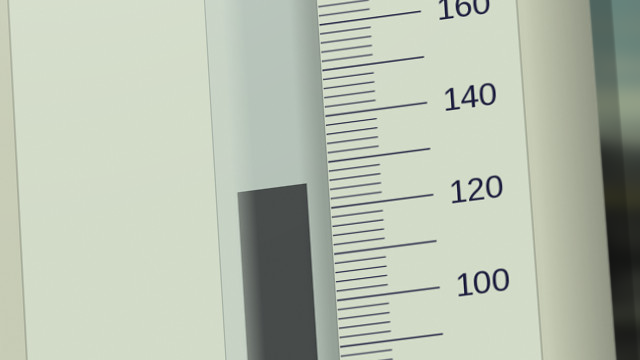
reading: **126** mmHg
